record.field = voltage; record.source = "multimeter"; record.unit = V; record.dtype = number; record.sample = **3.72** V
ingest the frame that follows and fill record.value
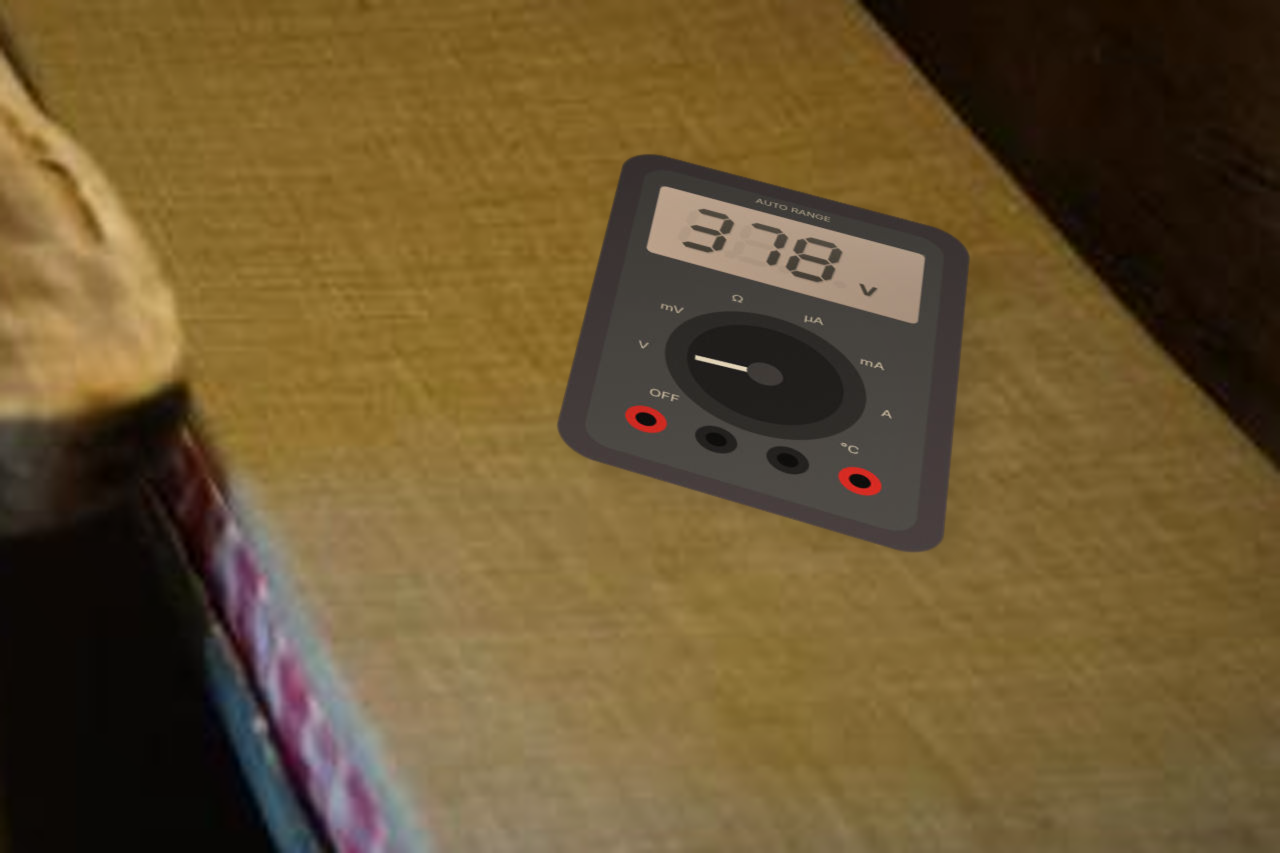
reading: **378** V
